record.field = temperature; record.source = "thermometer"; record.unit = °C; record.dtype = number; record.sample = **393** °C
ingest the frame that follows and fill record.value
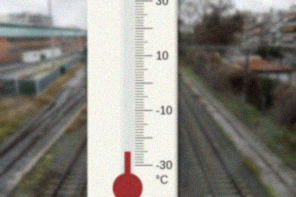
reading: **-25** °C
